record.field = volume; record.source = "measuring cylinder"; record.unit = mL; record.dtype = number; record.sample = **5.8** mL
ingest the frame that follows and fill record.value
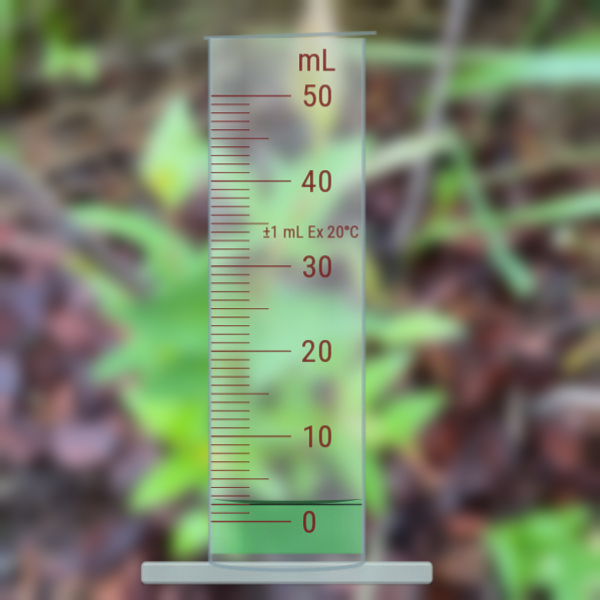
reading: **2** mL
